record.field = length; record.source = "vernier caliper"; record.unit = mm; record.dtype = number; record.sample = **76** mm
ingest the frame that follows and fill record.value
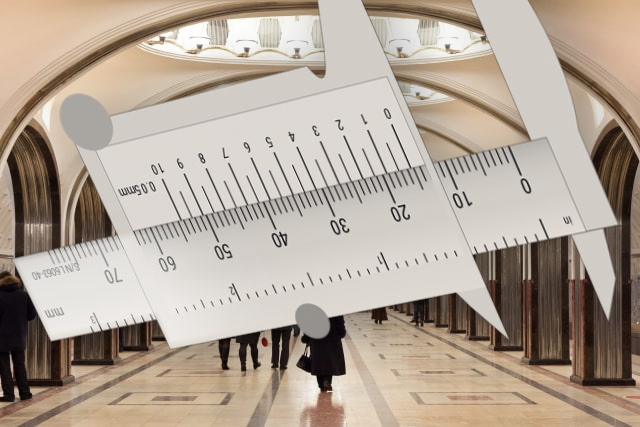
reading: **15.4** mm
